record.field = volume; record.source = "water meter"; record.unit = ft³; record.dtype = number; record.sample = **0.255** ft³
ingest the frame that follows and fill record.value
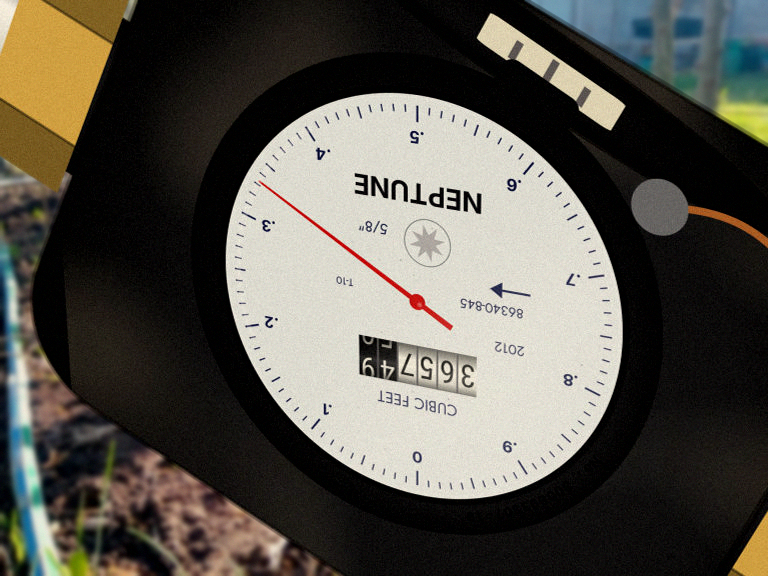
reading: **365749.33** ft³
